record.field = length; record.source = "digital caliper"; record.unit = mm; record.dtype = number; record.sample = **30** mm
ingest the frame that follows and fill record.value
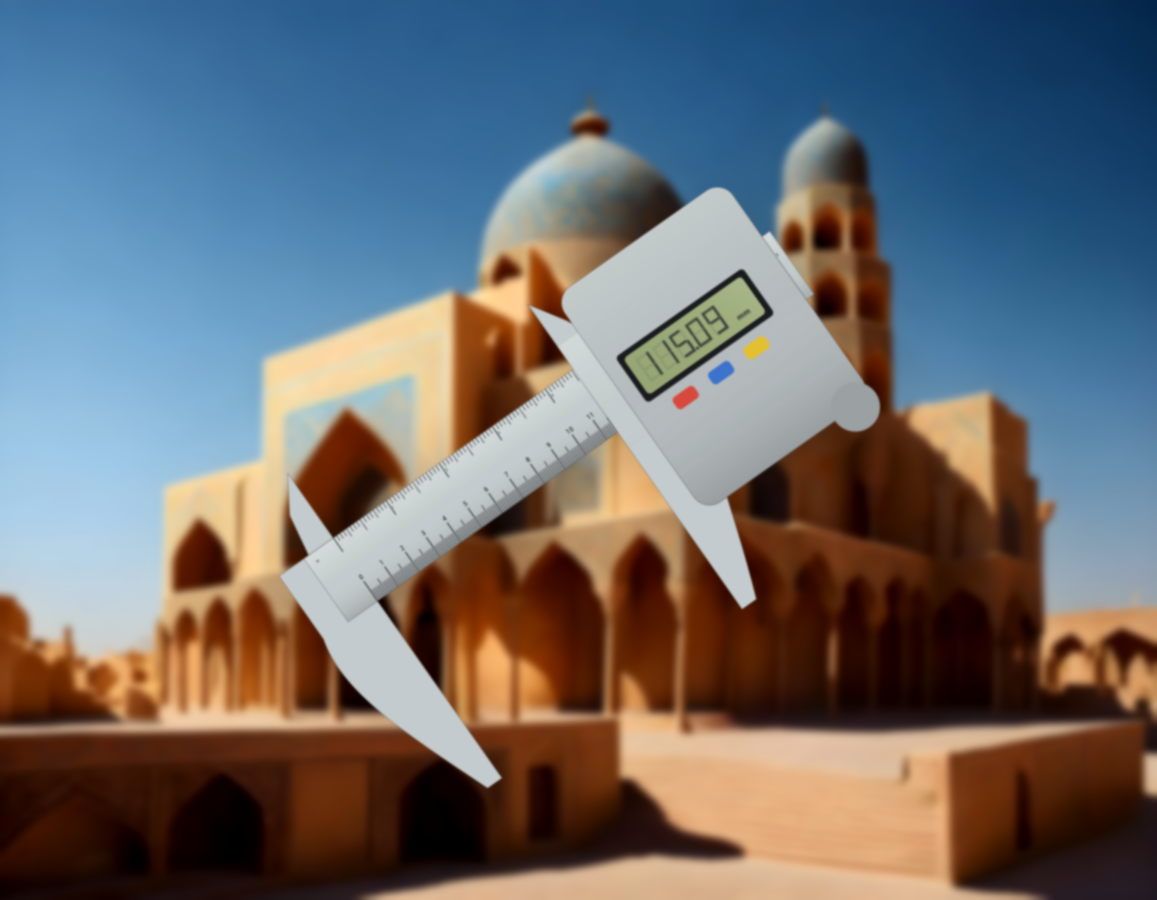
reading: **115.09** mm
